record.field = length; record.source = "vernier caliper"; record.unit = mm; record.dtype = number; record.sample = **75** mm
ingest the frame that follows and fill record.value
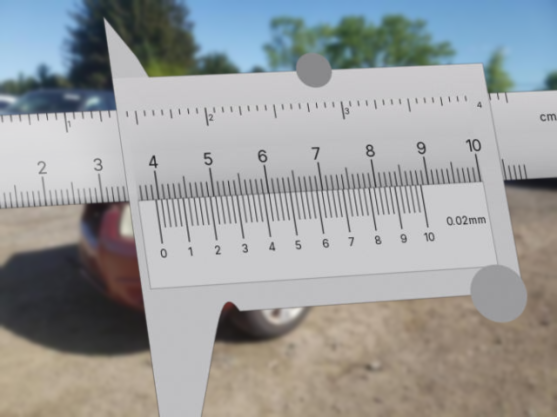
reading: **39.5** mm
